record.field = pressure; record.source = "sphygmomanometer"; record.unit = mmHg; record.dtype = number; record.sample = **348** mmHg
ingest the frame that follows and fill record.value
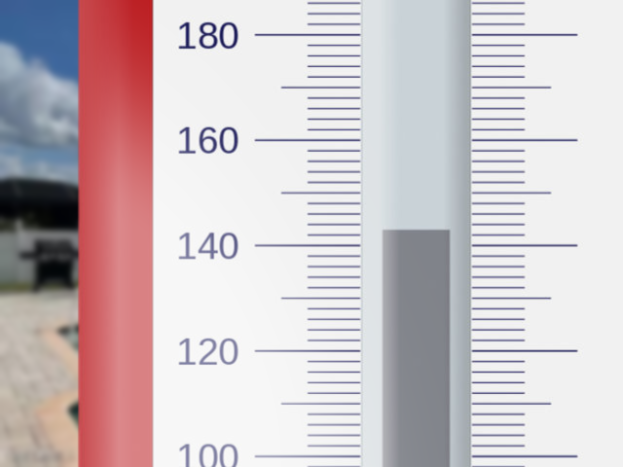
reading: **143** mmHg
